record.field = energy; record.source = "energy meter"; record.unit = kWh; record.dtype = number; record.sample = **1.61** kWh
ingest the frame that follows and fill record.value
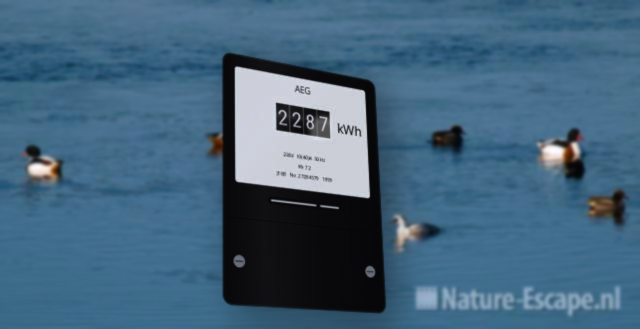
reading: **2287** kWh
